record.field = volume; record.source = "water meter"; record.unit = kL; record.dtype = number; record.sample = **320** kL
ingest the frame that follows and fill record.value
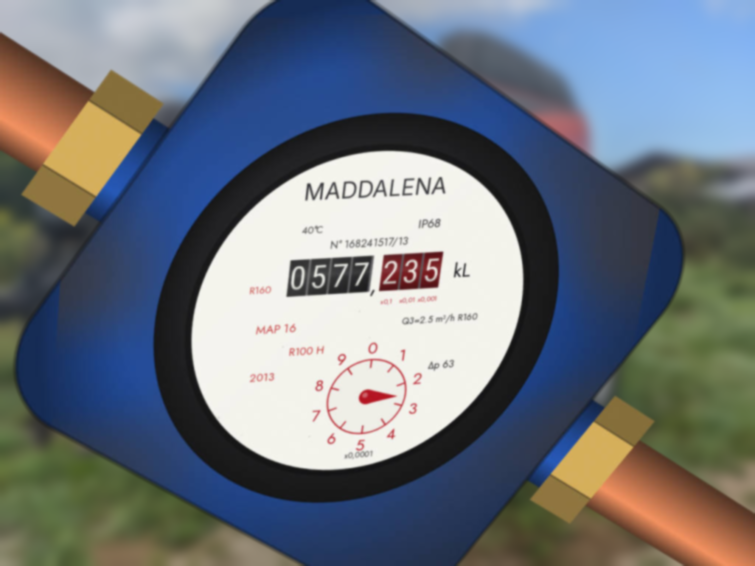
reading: **577.2352** kL
